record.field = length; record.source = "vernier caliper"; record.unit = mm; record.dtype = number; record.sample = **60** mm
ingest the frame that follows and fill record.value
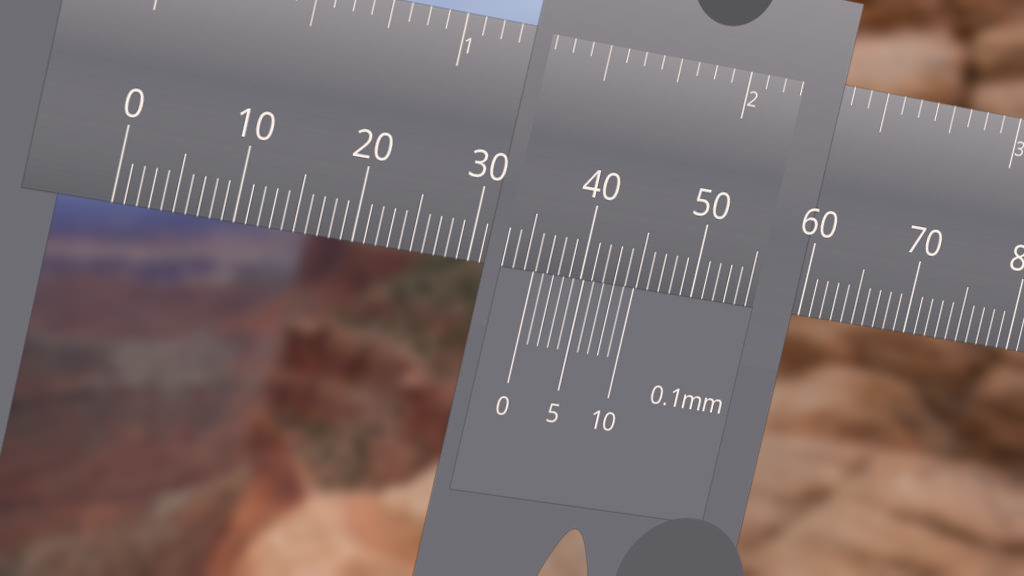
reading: **35.8** mm
